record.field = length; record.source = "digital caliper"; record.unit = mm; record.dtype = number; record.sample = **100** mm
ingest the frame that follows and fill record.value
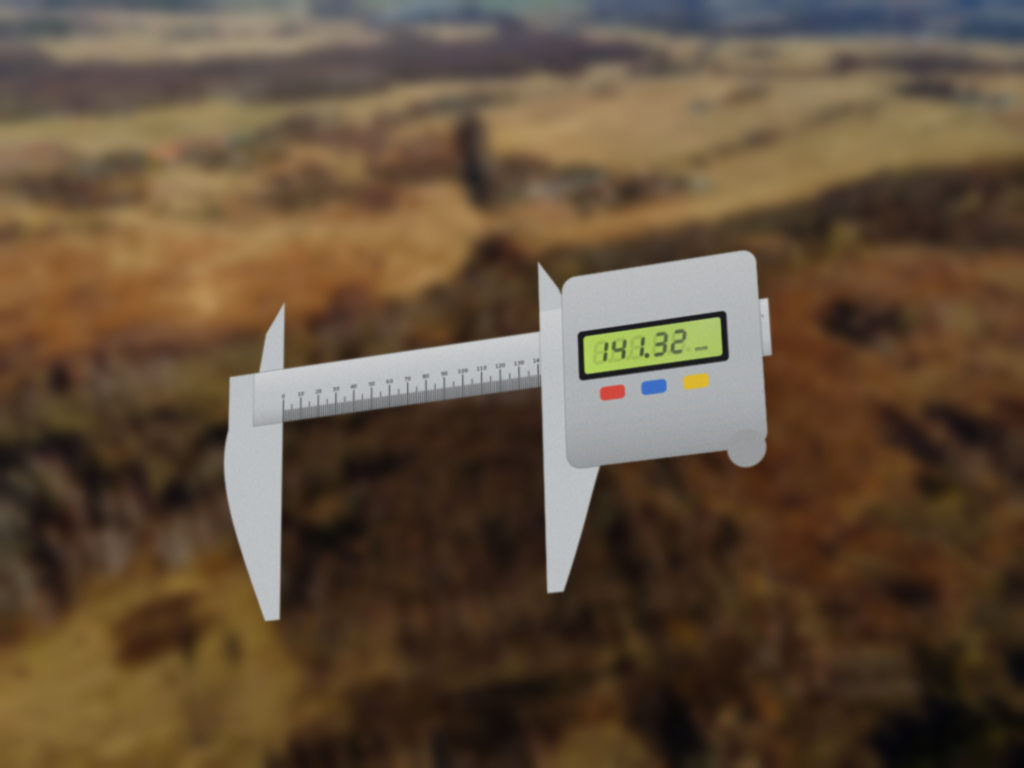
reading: **141.32** mm
